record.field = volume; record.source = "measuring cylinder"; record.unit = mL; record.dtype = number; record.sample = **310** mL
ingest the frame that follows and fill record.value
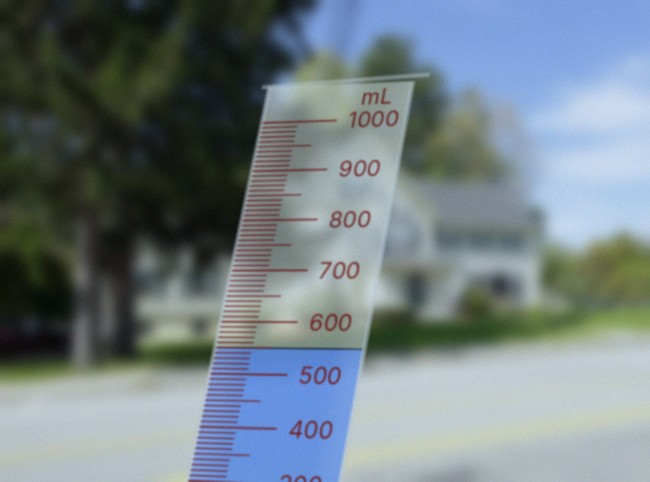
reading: **550** mL
